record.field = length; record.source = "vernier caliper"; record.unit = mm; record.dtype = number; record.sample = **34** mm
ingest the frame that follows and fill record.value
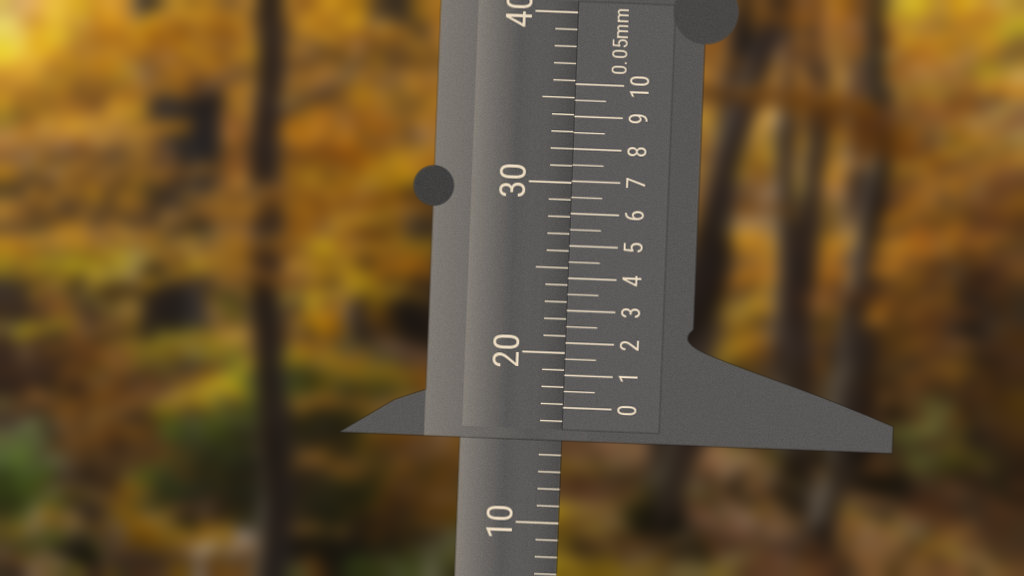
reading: **16.8** mm
